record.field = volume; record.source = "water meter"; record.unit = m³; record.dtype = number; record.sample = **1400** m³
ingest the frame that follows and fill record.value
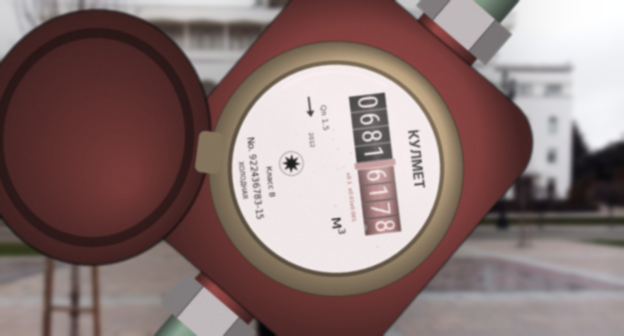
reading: **681.6178** m³
